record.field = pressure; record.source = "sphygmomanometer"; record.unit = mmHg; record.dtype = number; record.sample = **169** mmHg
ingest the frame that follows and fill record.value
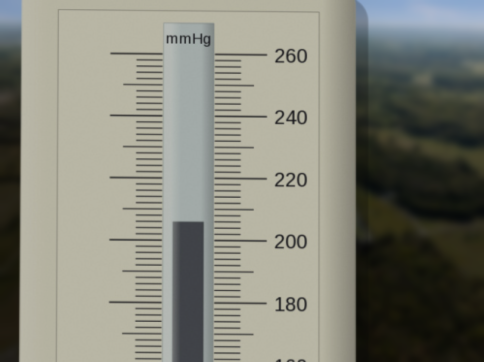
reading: **206** mmHg
